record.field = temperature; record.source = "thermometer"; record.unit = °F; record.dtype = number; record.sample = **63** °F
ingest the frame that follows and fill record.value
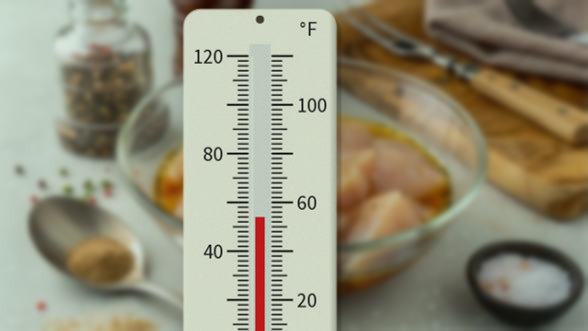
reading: **54** °F
